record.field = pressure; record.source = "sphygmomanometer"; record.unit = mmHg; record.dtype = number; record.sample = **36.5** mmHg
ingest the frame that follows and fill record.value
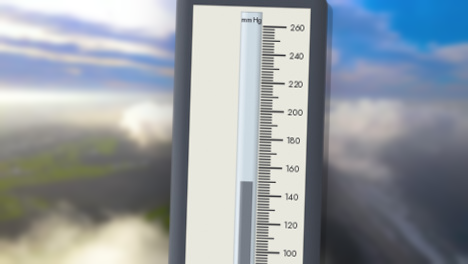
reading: **150** mmHg
